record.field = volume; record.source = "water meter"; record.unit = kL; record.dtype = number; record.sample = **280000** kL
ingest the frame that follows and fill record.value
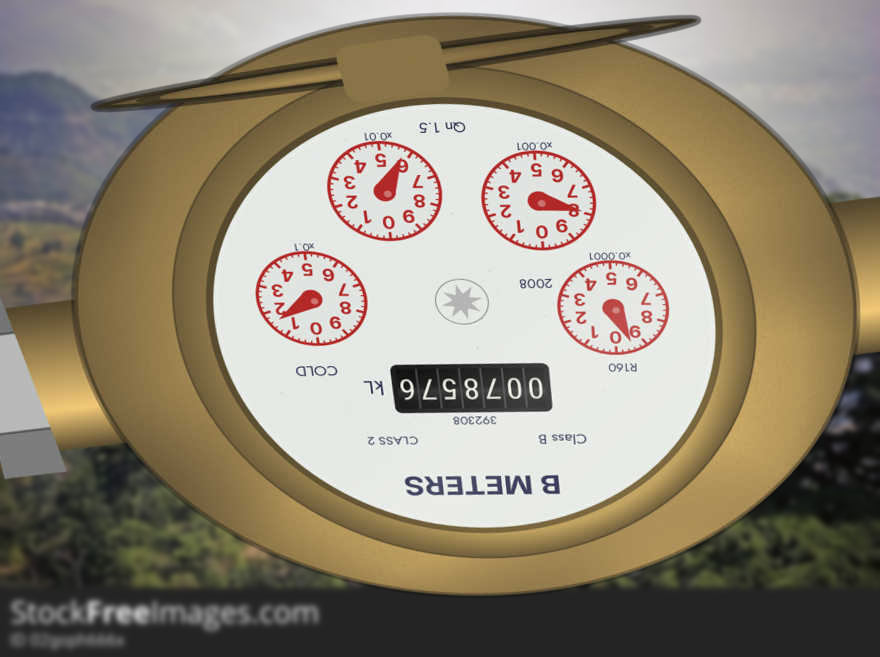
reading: **78576.1579** kL
